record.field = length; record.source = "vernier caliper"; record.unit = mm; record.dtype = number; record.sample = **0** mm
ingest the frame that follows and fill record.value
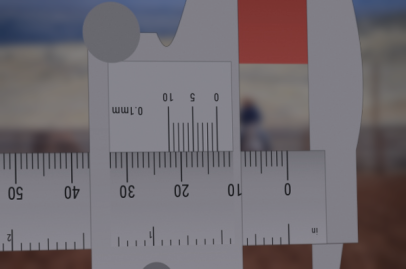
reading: **13.2** mm
